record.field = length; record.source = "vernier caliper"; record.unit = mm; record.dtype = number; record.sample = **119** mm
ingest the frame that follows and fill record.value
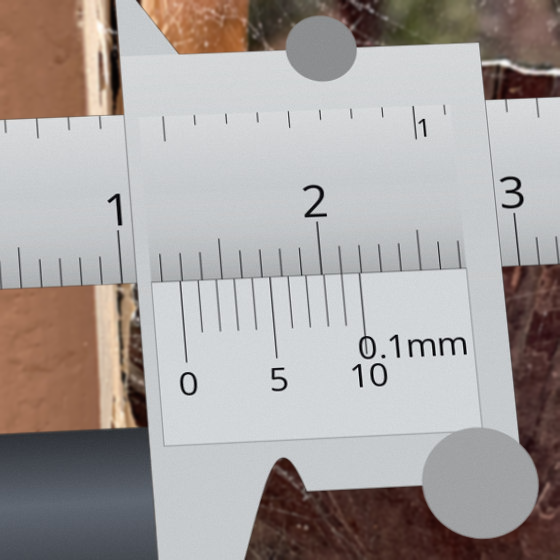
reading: **12.9** mm
